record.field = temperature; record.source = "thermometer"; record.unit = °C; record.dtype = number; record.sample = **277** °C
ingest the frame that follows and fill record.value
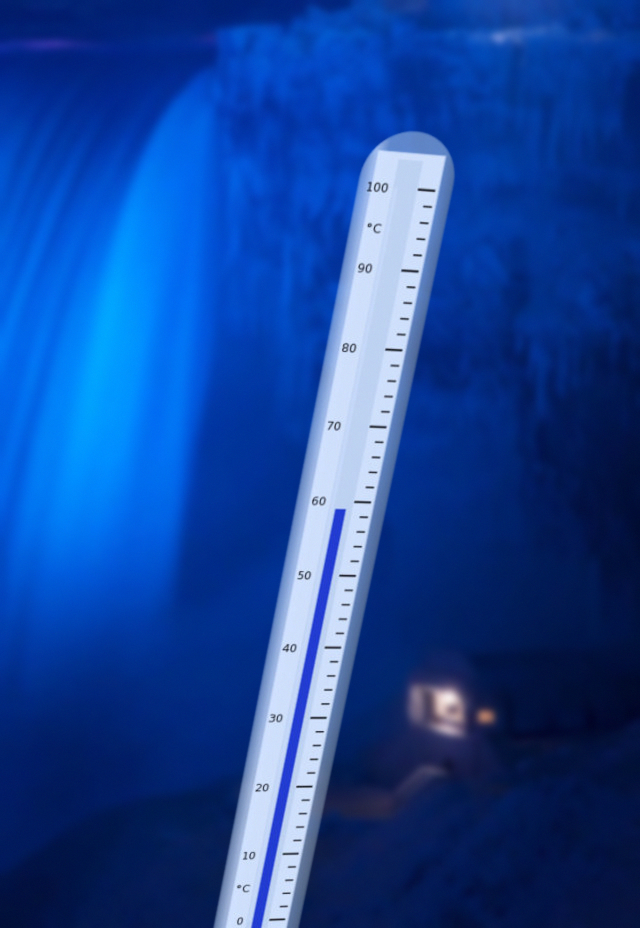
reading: **59** °C
